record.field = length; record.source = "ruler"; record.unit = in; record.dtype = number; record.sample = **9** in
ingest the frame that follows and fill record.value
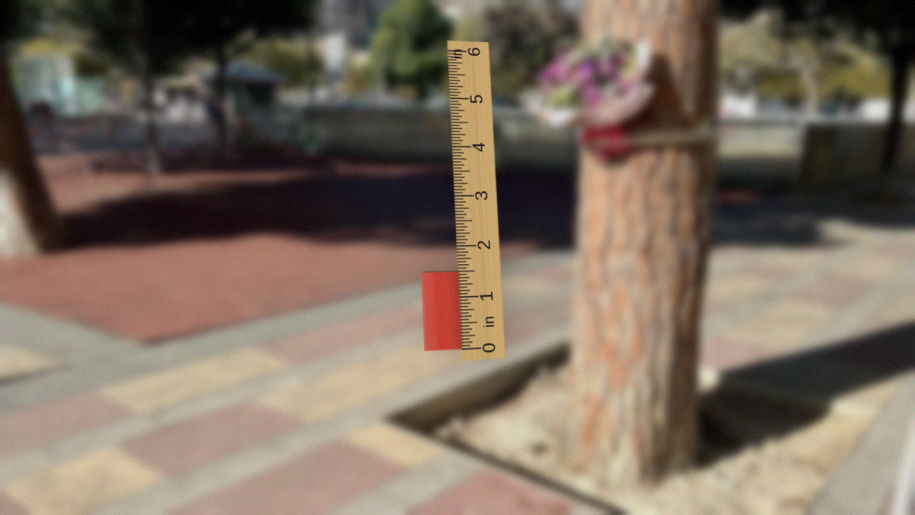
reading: **1.5** in
